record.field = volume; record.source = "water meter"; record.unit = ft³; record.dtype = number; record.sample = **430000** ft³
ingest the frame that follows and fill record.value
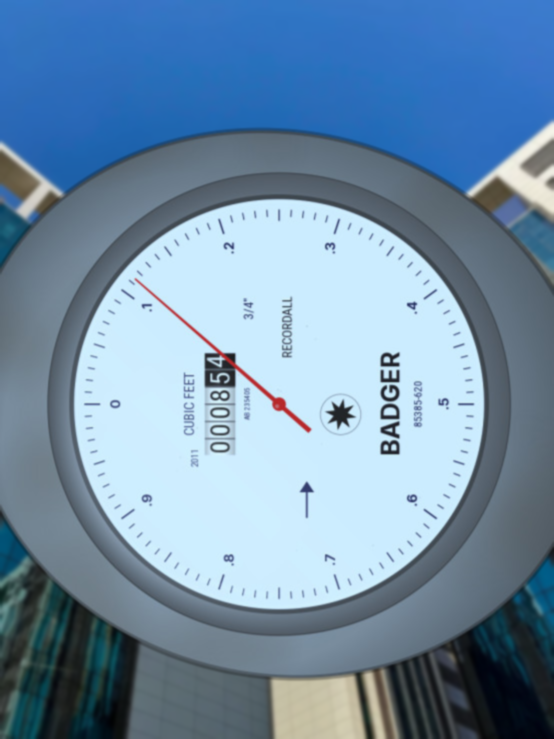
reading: **854.11** ft³
